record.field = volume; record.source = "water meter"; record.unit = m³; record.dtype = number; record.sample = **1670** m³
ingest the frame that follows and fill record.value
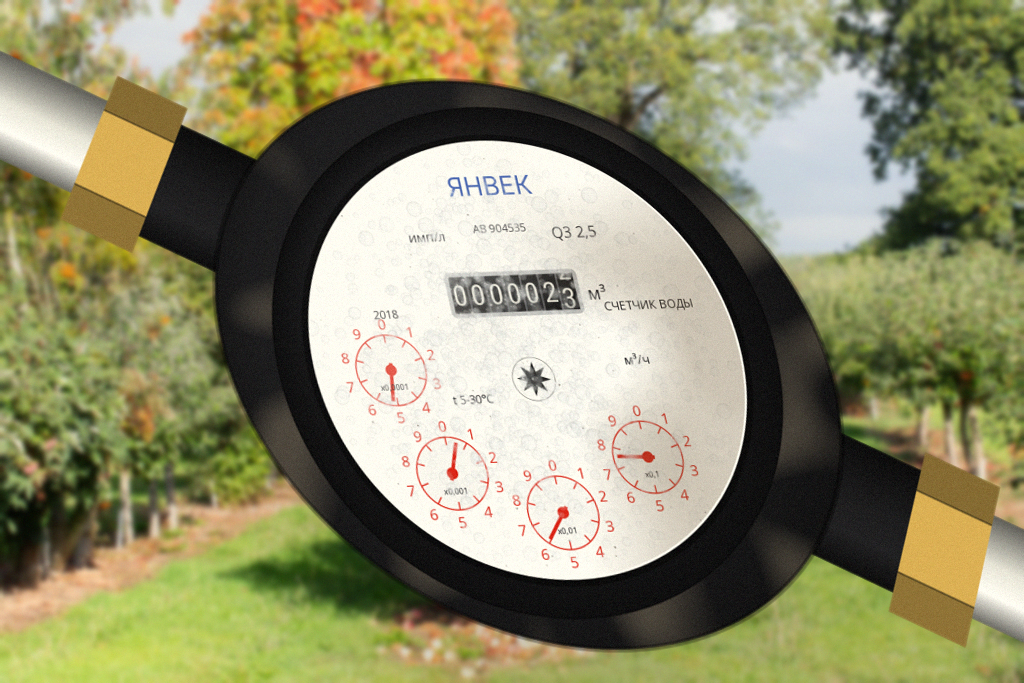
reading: **22.7605** m³
